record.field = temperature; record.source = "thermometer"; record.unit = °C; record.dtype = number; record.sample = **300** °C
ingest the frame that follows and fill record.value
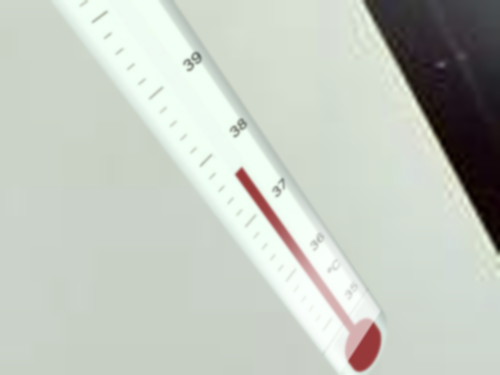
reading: **37.6** °C
